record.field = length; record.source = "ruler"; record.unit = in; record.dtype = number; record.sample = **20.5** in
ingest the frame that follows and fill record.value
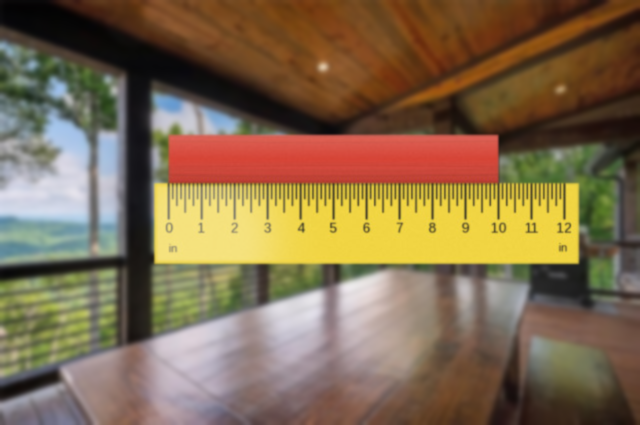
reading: **10** in
